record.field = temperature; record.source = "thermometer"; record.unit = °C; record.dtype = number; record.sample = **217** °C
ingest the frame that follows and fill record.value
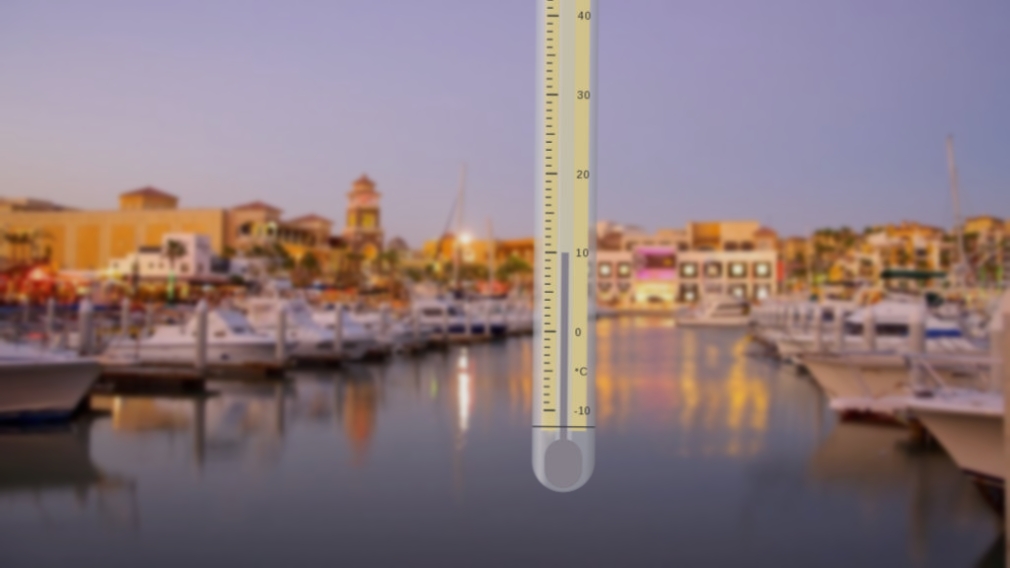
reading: **10** °C
